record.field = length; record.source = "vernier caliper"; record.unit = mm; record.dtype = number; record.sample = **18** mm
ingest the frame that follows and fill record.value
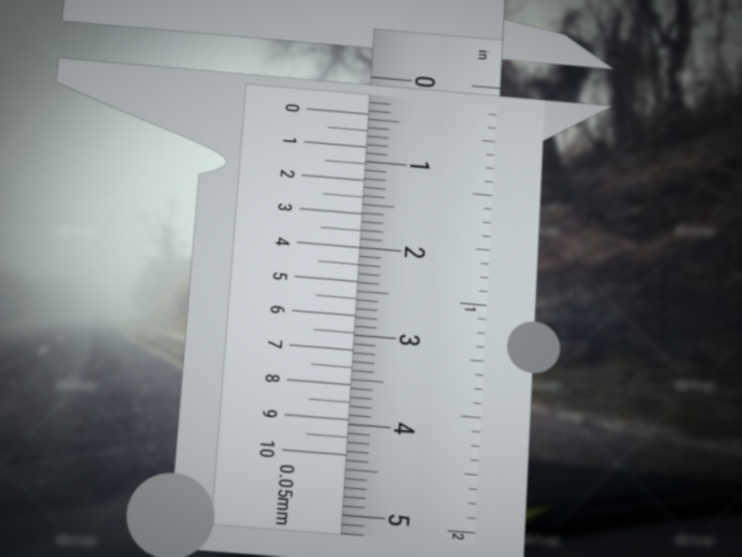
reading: **4.4** mm
